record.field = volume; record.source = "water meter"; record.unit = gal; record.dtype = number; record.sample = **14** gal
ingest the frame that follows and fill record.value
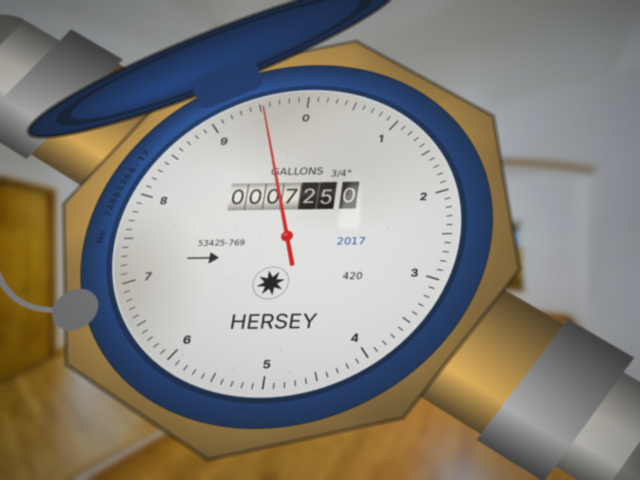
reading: **7249.5** gal
